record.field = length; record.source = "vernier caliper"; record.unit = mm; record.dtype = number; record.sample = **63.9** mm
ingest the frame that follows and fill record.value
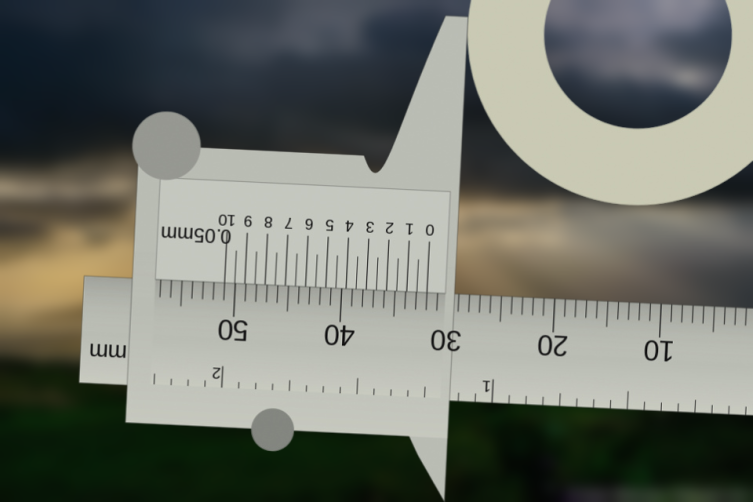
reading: **32.0** mm
